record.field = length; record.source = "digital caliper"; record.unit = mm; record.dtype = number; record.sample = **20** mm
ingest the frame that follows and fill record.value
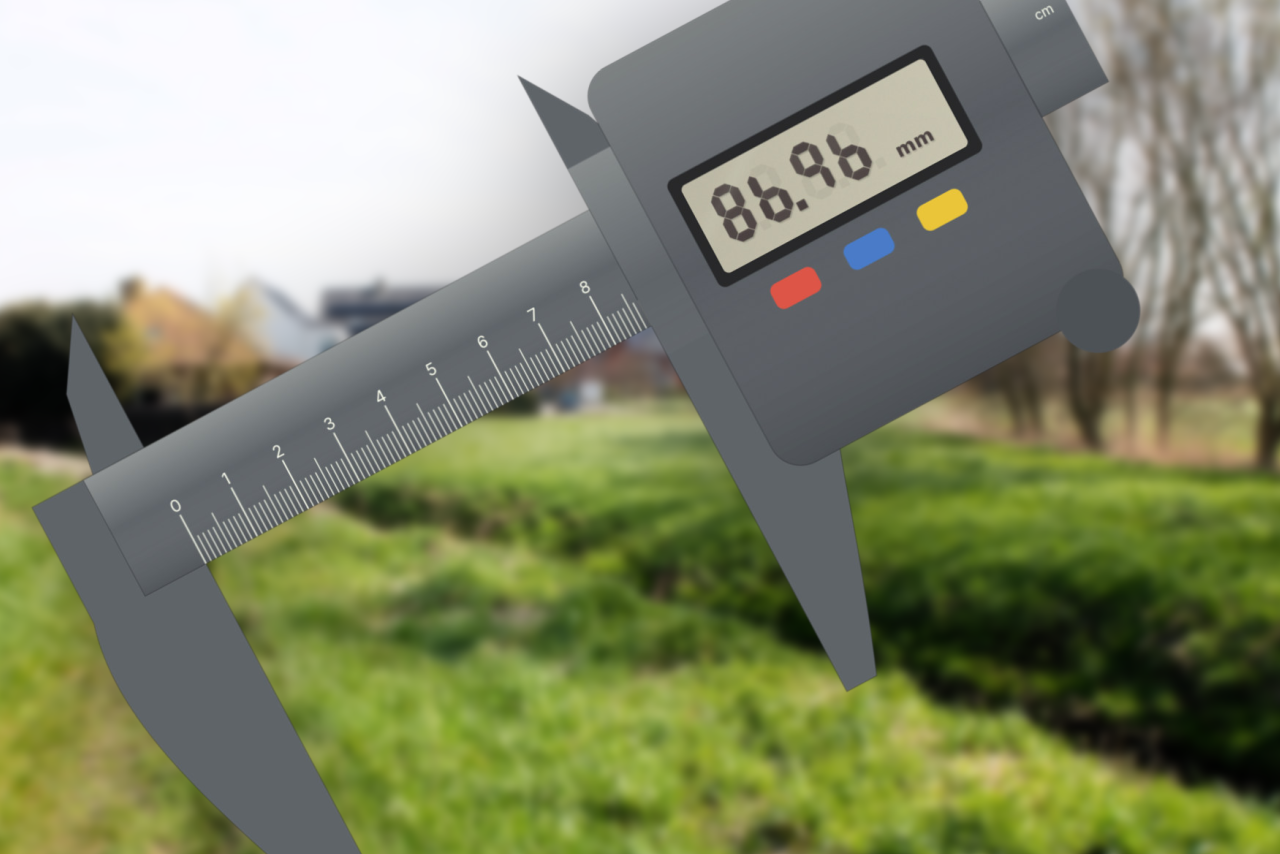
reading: **86.96** mm
